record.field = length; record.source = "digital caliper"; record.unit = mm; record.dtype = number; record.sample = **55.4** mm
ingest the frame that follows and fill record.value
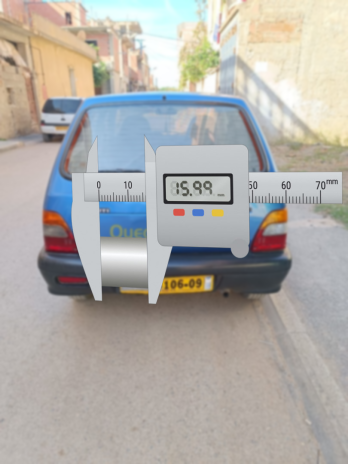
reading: **15.99** mm
